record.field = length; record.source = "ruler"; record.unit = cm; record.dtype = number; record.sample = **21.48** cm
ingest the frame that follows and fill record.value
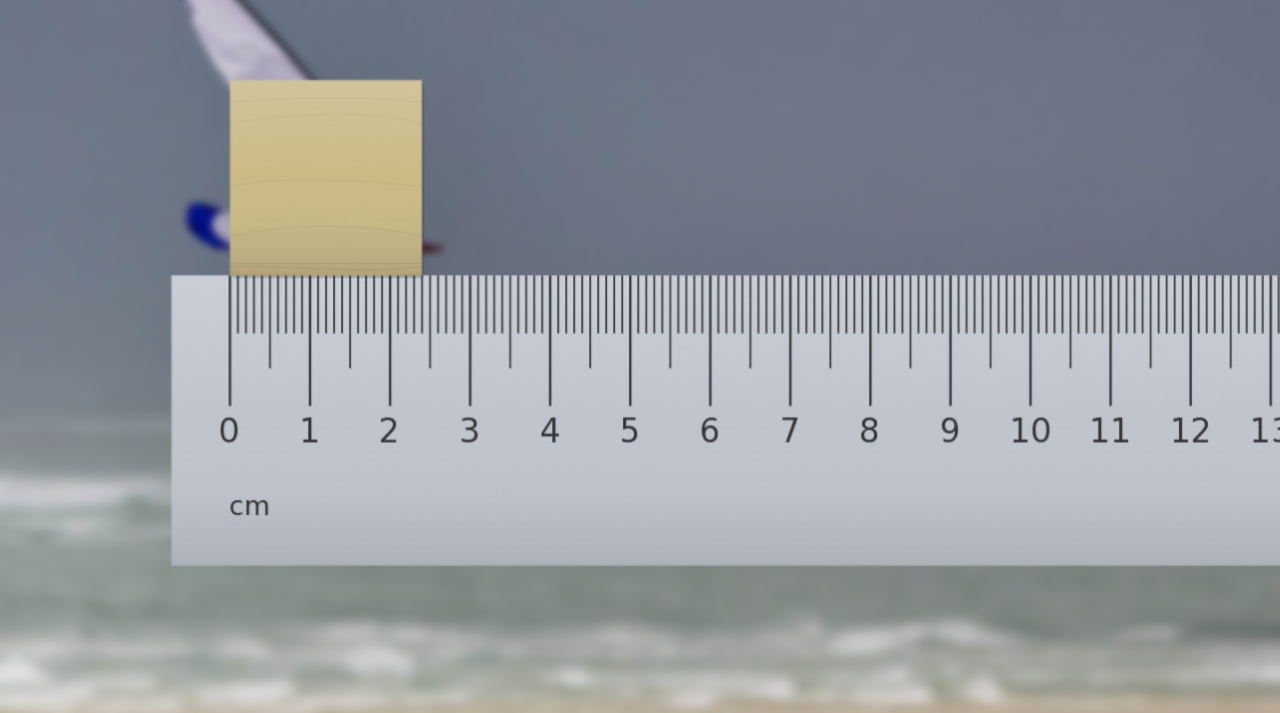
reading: **2.4** cm
